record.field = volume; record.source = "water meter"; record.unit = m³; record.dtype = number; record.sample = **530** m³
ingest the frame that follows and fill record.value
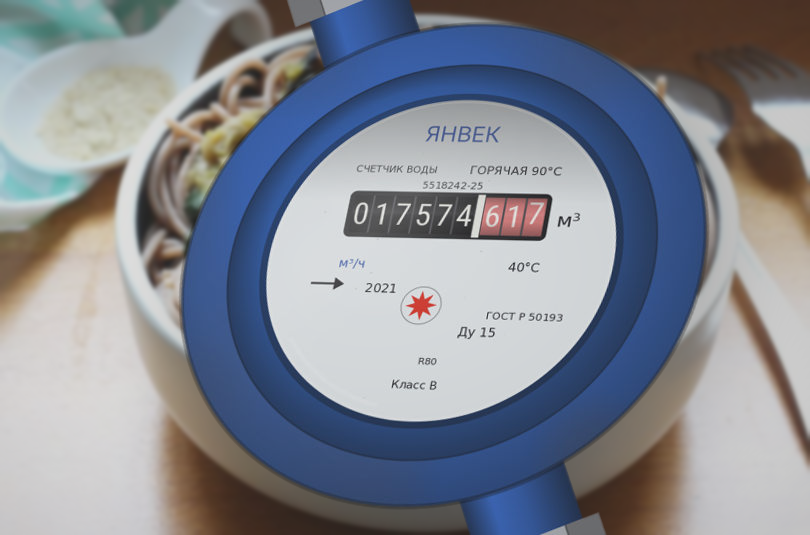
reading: **17574.617** m³
